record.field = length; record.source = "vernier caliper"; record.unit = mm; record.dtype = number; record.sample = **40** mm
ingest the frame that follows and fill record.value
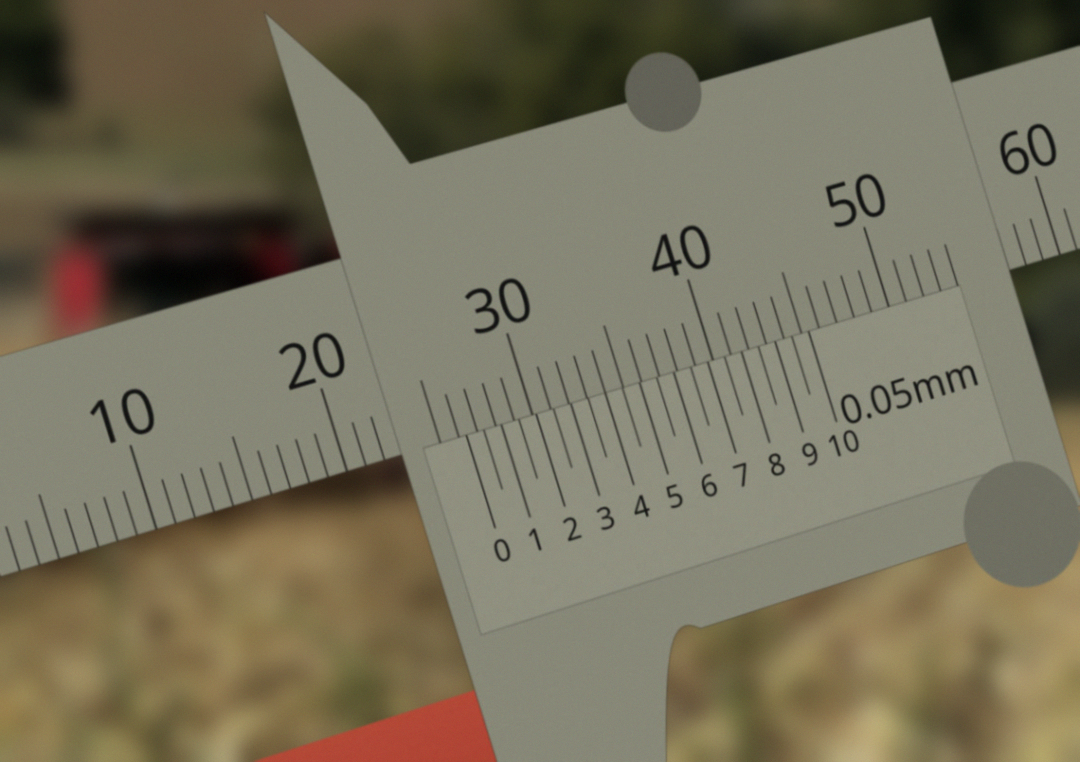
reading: **26.4** mm
